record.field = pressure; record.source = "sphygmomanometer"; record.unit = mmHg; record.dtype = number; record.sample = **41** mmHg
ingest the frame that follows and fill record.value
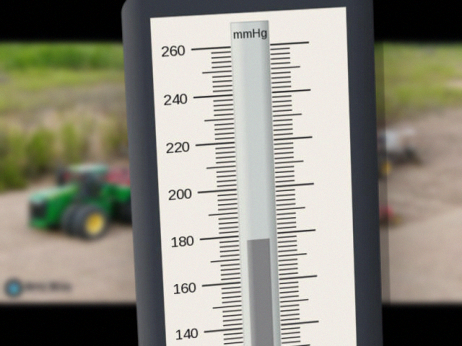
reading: **178** mmHg
